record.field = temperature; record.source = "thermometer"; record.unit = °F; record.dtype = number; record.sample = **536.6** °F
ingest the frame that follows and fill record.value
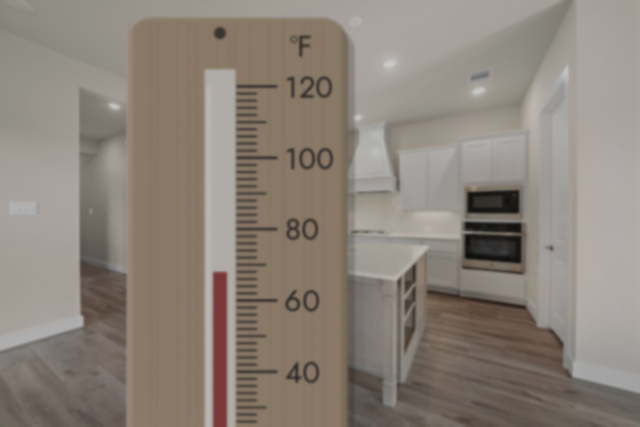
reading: **68** °F
